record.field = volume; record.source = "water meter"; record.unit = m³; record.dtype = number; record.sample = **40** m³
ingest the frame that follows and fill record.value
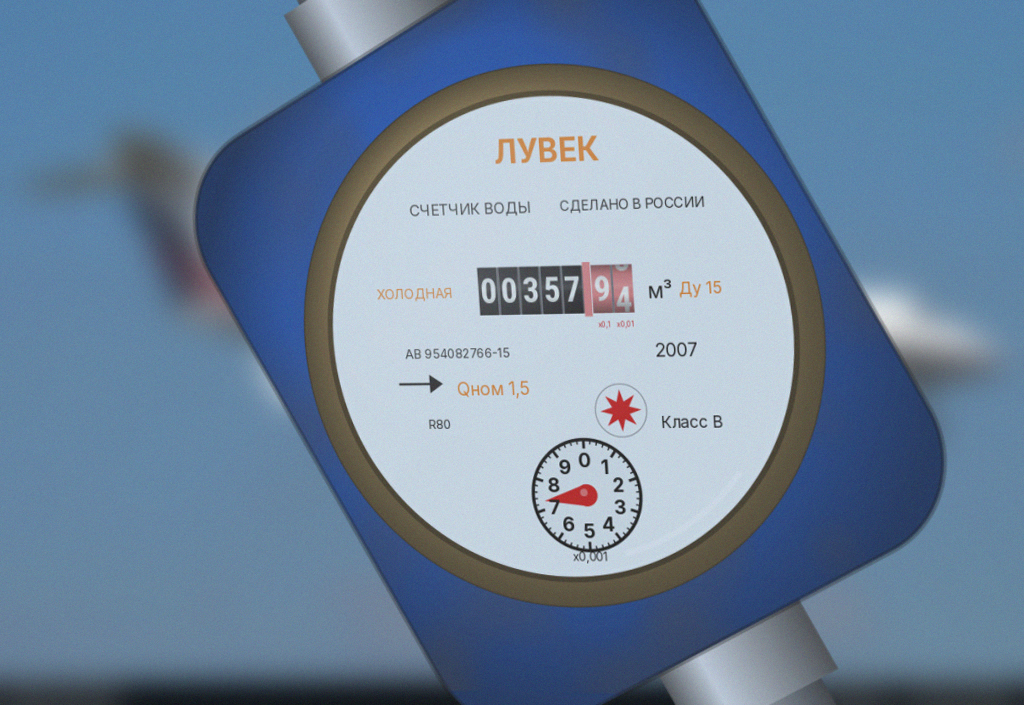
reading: **357.937** m³
